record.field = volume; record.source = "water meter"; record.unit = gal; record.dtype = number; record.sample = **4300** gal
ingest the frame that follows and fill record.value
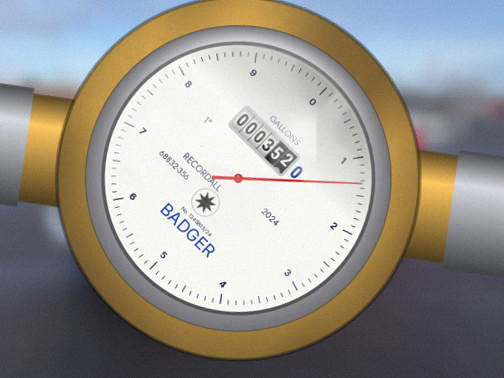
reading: **3521.3** gal
